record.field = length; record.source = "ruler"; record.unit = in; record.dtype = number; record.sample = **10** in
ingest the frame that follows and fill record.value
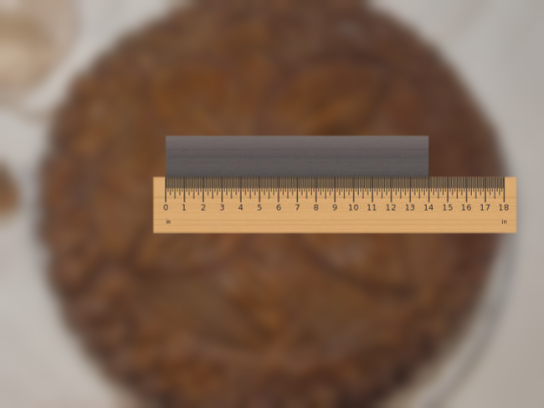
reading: **14** in
